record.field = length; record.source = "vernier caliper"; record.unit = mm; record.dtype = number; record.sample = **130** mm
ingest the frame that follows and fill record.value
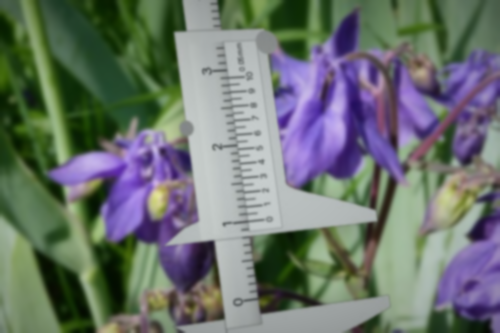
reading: **10.0** mm
